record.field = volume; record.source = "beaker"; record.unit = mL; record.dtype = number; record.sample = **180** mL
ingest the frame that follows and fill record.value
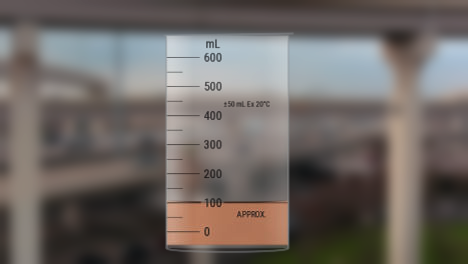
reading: **100** mL
